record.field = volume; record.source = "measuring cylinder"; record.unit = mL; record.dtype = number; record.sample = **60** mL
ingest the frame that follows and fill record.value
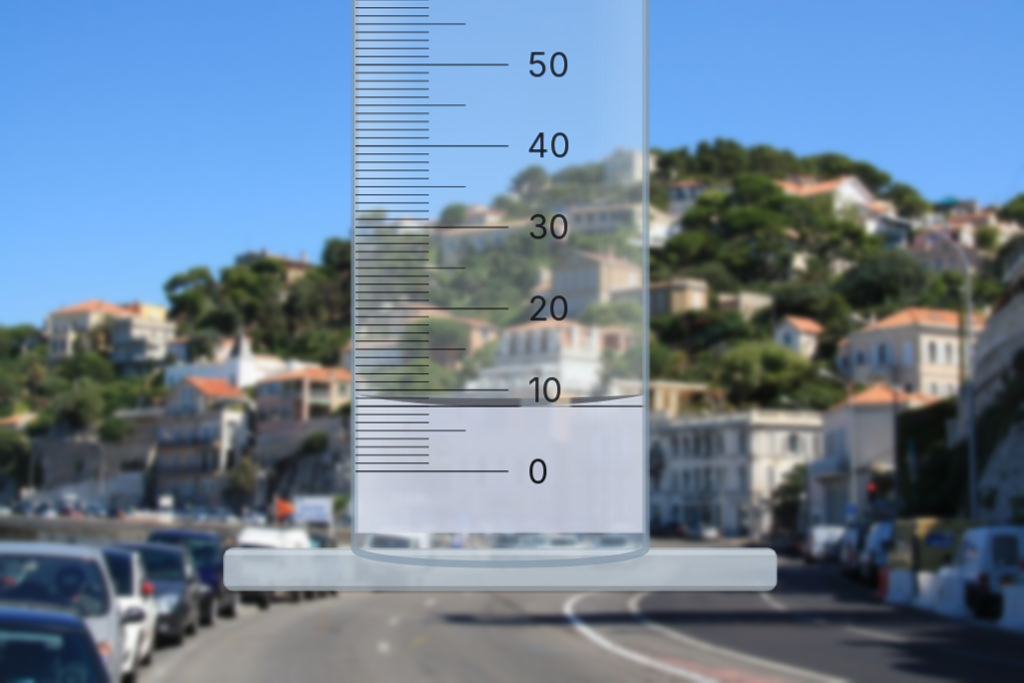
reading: **8** mL
